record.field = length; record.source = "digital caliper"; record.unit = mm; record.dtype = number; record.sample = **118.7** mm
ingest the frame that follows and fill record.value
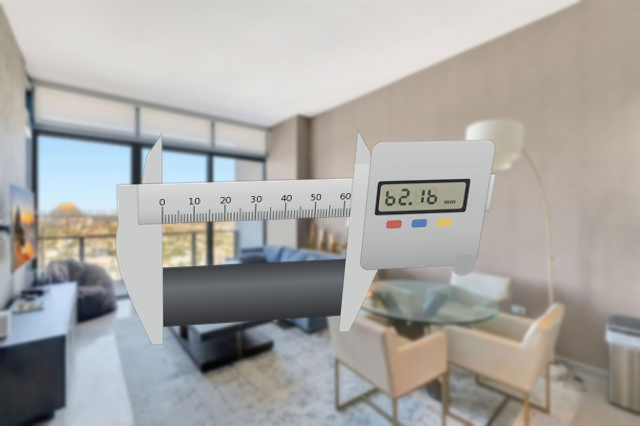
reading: **62.16** mm
